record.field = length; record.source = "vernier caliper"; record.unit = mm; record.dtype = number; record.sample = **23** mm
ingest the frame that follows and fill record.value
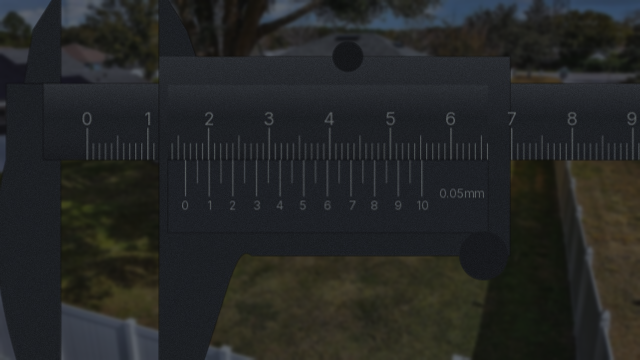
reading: **16.2** mm
